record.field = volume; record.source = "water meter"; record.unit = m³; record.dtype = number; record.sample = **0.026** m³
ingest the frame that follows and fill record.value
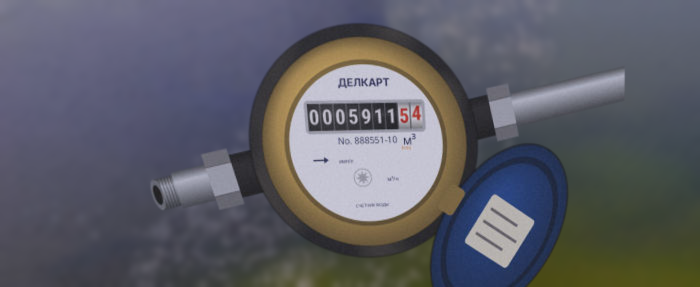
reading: **5911.54** m³
